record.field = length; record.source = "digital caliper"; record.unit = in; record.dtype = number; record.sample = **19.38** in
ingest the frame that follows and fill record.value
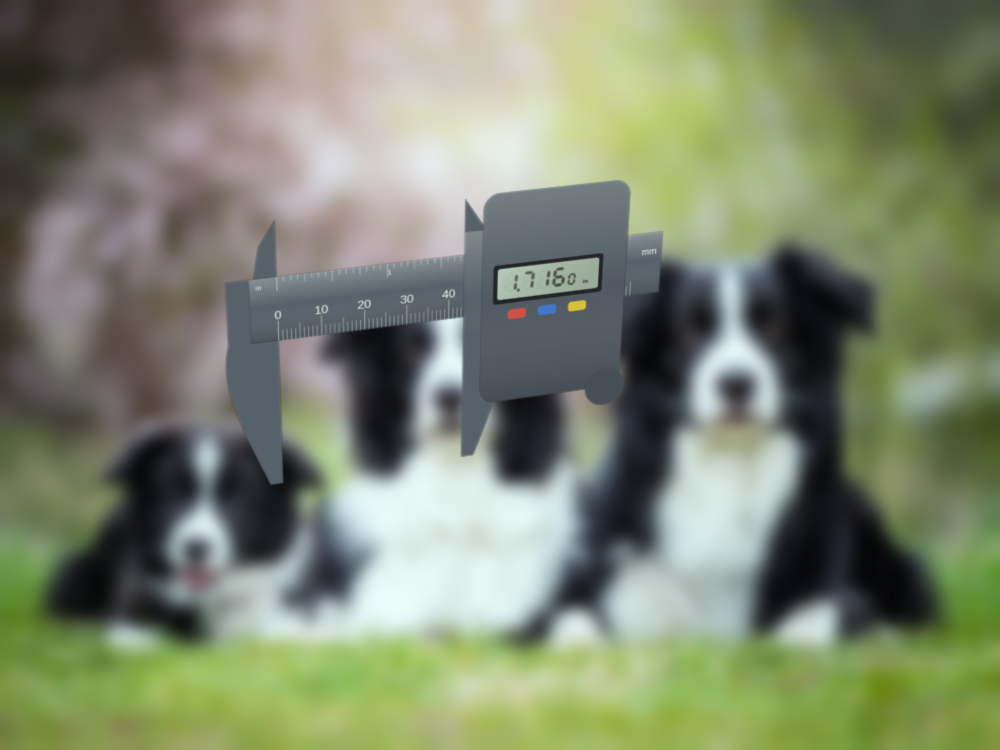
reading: **1.7160** in
